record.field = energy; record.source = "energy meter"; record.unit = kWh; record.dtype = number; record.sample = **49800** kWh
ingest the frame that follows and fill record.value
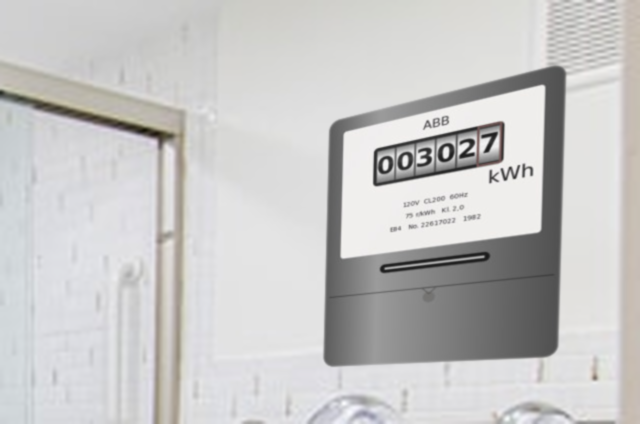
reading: **302.7** kWh
